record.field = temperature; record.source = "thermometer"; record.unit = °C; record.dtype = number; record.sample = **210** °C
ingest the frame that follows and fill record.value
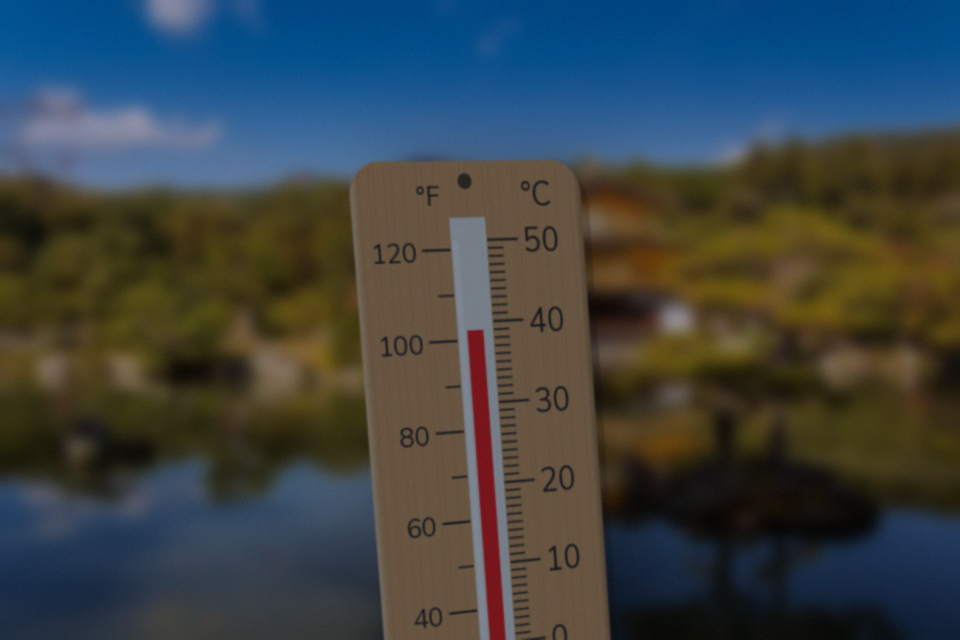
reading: **39** °C
